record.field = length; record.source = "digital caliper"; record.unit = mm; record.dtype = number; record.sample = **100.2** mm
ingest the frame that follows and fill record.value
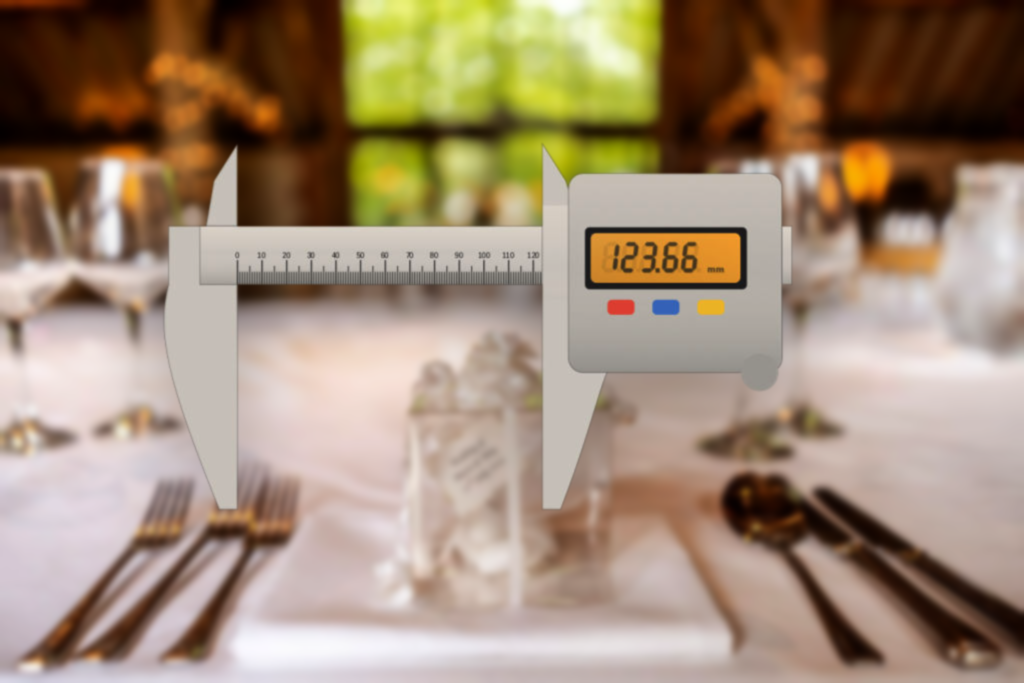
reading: **123.66** mm
